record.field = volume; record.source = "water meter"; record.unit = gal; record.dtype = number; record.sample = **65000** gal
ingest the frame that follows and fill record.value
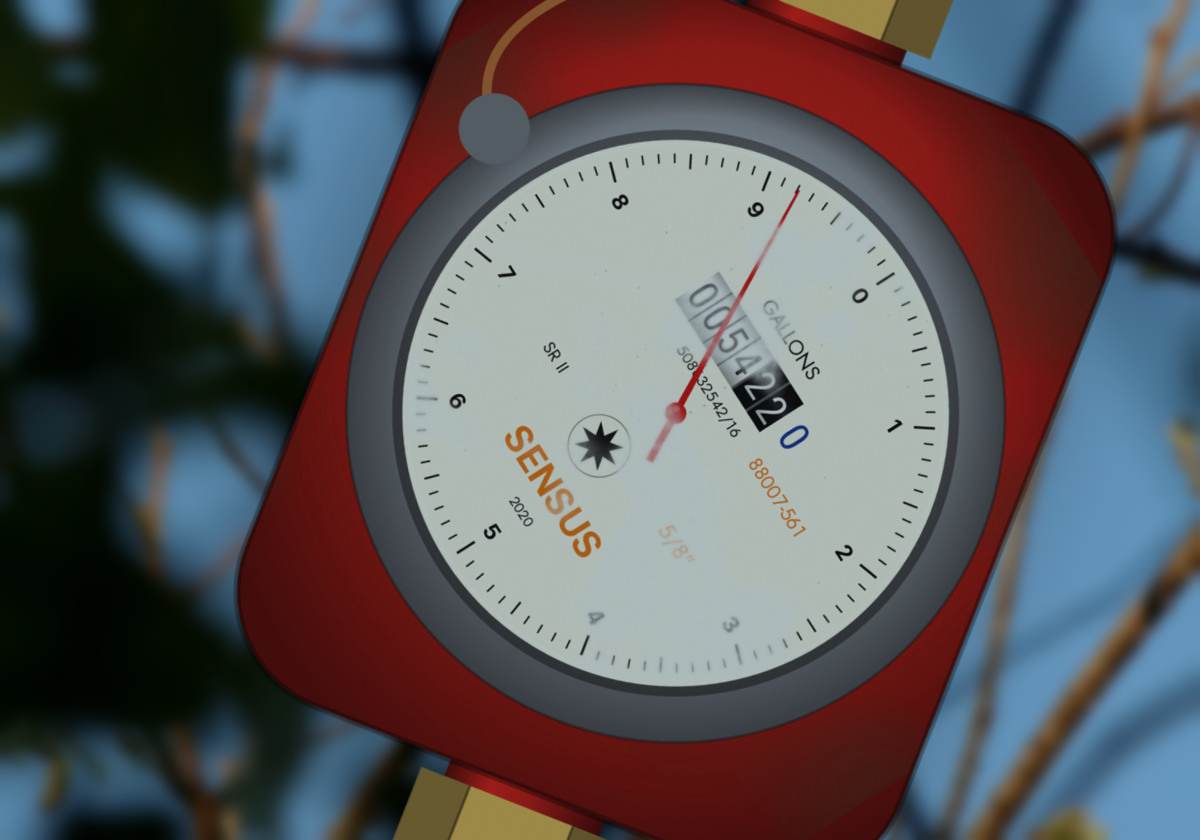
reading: **54219.2** gal
